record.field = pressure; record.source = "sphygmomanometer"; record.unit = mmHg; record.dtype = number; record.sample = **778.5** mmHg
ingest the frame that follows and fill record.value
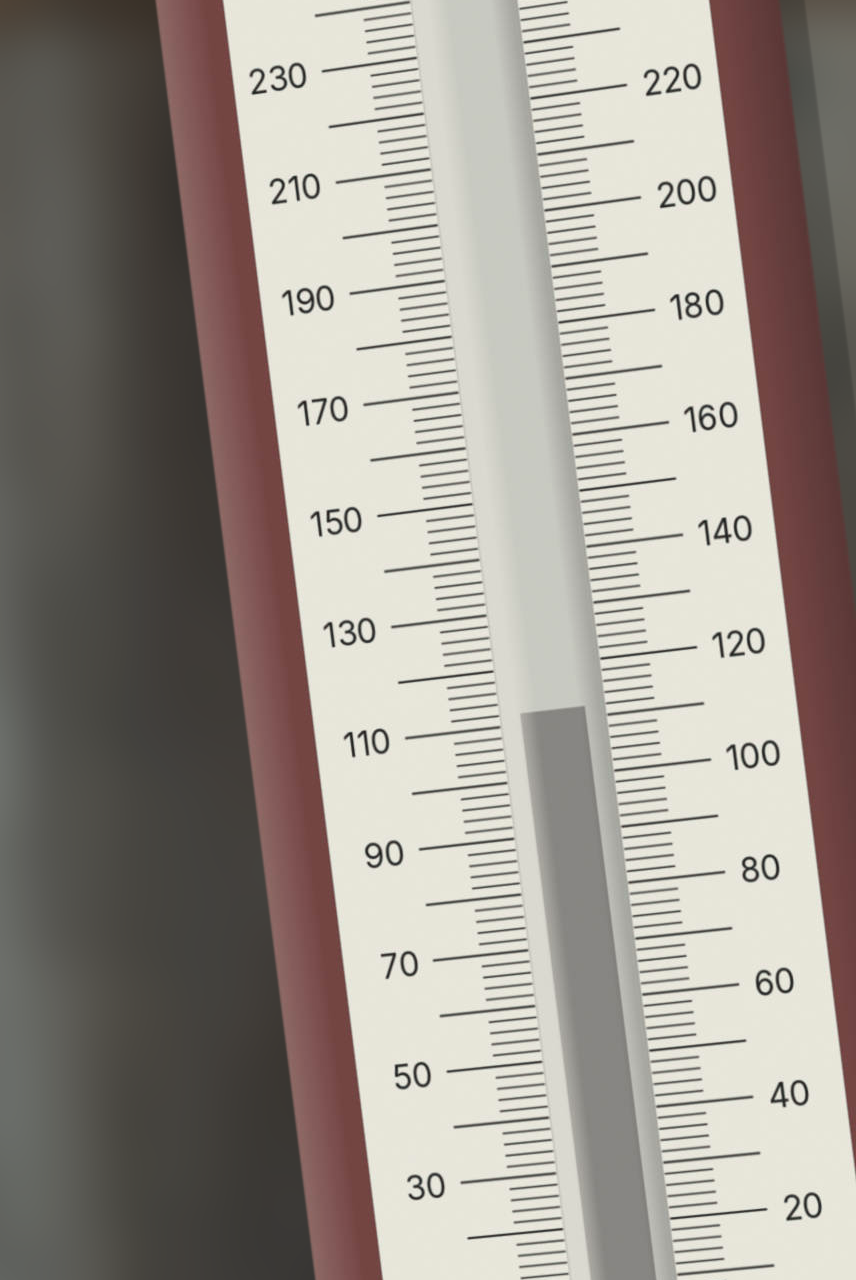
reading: **112** mmHg
